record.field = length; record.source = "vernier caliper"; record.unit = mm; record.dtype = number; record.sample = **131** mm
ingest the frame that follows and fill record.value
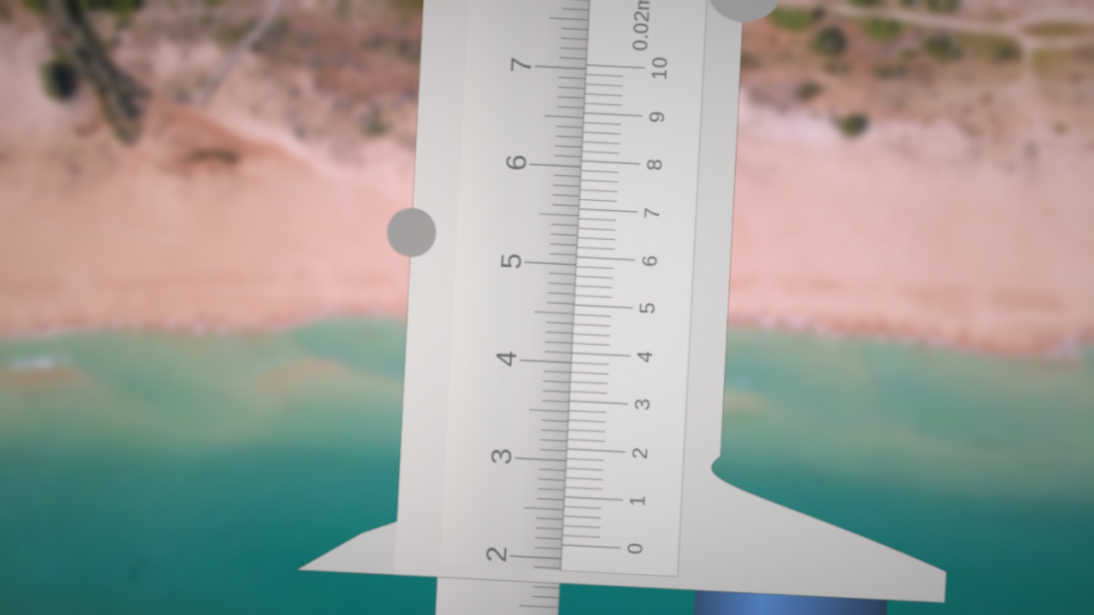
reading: **21.4** mm
